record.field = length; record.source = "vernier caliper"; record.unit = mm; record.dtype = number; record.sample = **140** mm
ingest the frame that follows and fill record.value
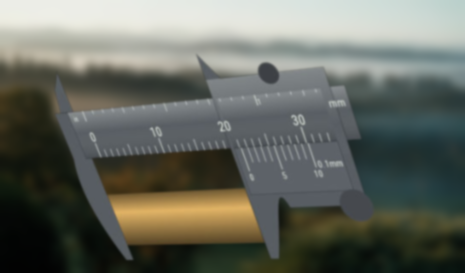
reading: **21.2** mm
